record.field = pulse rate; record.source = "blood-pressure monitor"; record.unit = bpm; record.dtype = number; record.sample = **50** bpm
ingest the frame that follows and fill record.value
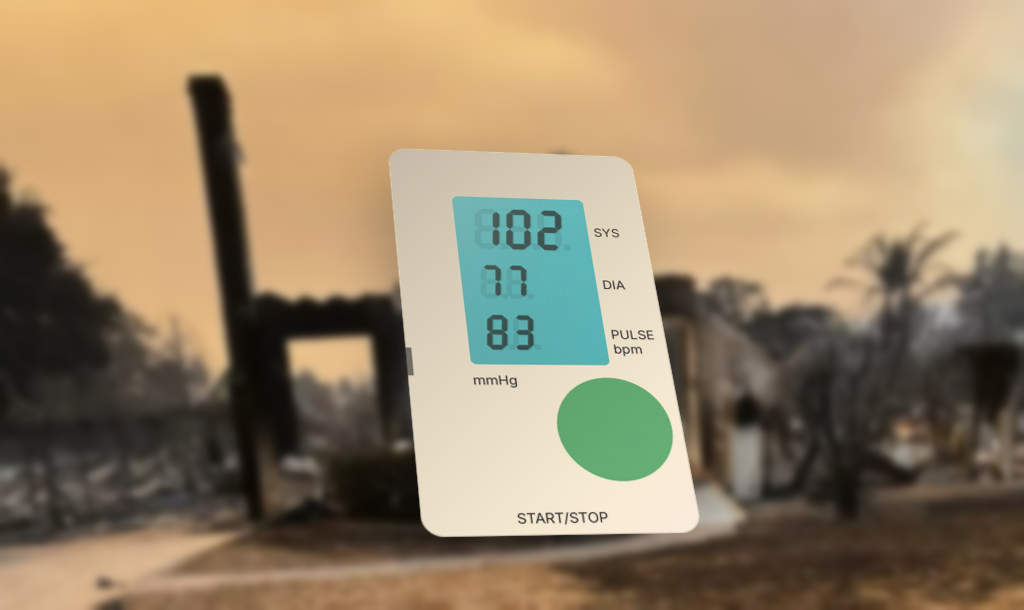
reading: **83** bpm
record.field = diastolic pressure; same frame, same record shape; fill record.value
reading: **77** mmHg
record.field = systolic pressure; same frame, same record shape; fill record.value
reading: **102** mmHg
